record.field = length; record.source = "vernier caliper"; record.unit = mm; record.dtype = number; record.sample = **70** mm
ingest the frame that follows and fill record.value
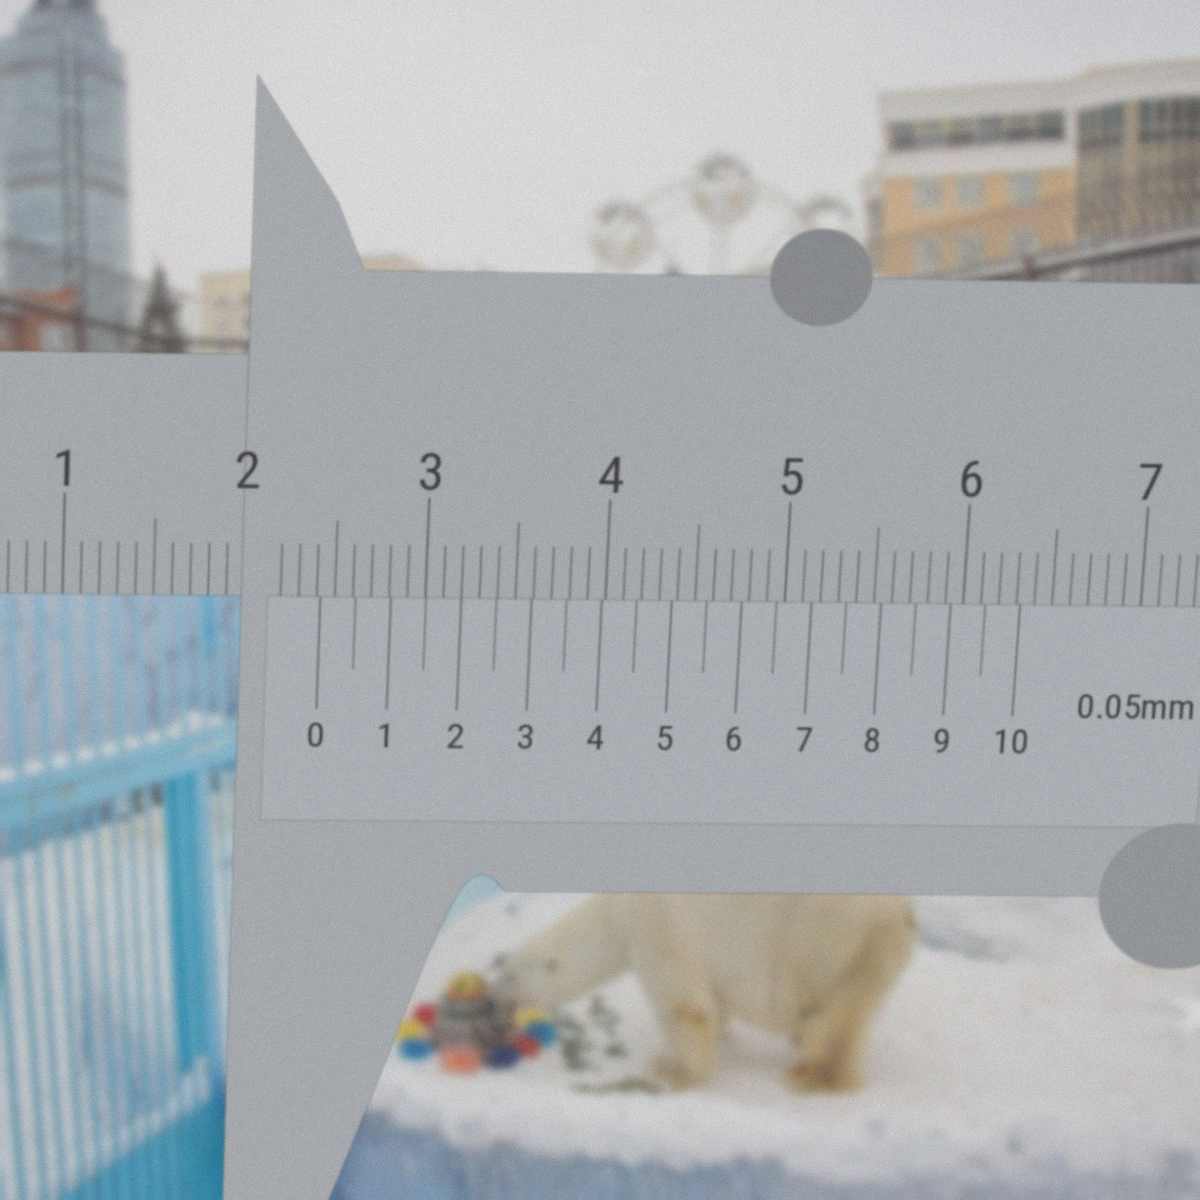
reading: **24.2** mm
